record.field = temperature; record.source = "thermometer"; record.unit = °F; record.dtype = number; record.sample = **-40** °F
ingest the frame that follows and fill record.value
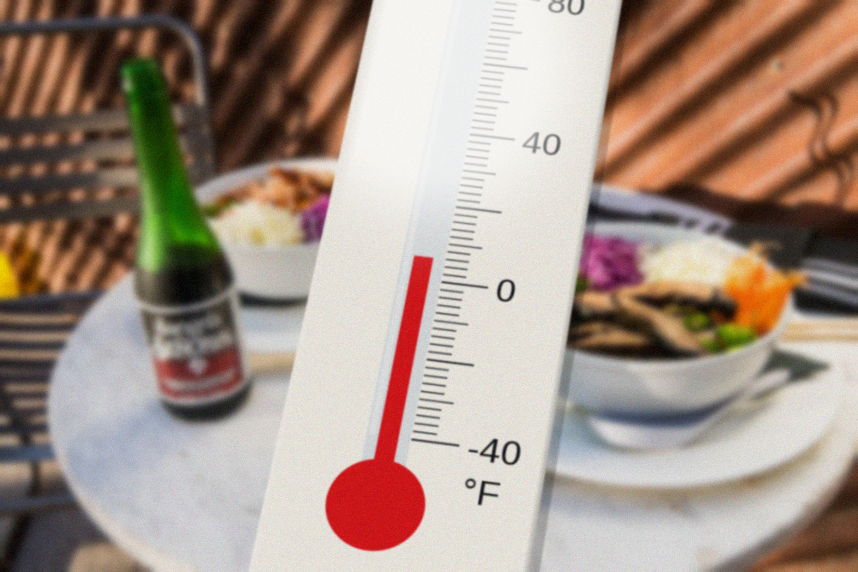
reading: **6** °F
